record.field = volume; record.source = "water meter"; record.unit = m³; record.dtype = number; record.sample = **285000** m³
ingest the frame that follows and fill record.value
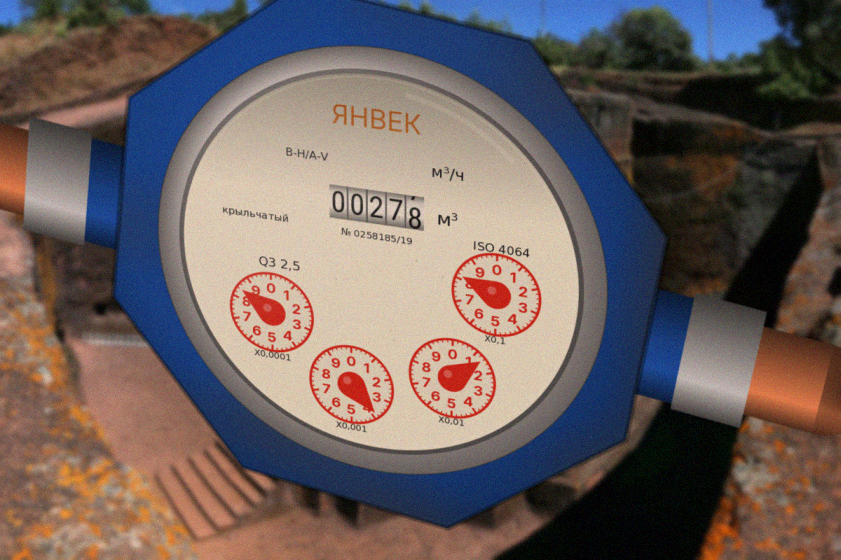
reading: **277.8138** m³
